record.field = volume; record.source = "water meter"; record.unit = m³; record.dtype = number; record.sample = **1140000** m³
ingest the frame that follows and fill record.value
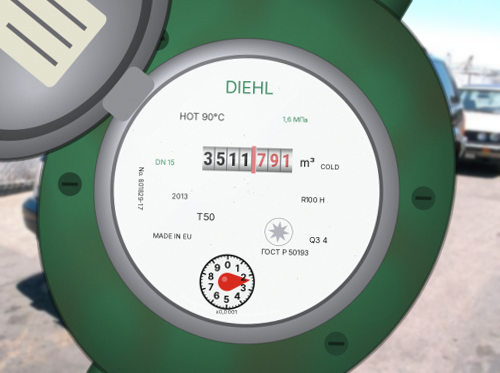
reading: **3511.7912** m³
